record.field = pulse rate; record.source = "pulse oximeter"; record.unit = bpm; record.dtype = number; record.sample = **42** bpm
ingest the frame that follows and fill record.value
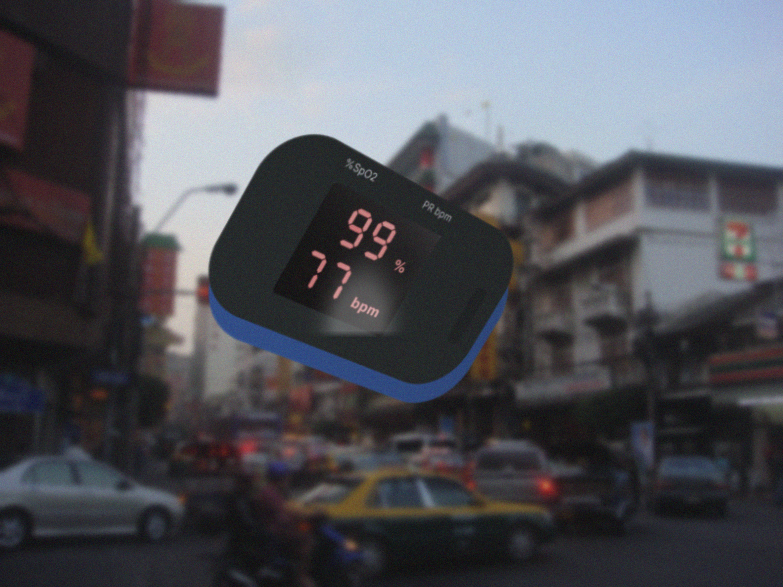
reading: **77** bpm
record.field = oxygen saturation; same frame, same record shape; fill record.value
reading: **99** %
